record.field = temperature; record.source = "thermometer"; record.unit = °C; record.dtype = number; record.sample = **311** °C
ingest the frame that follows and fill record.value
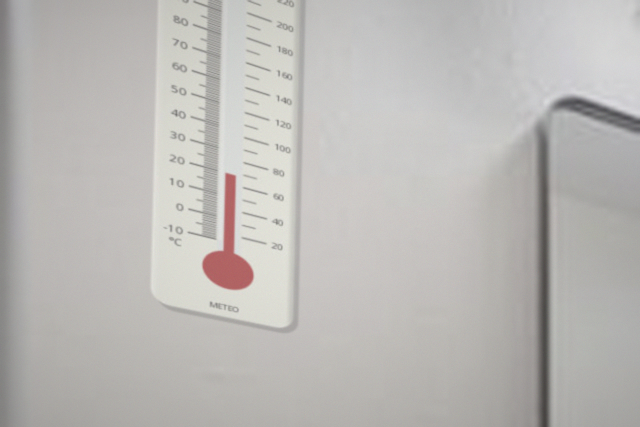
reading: **20** °C
